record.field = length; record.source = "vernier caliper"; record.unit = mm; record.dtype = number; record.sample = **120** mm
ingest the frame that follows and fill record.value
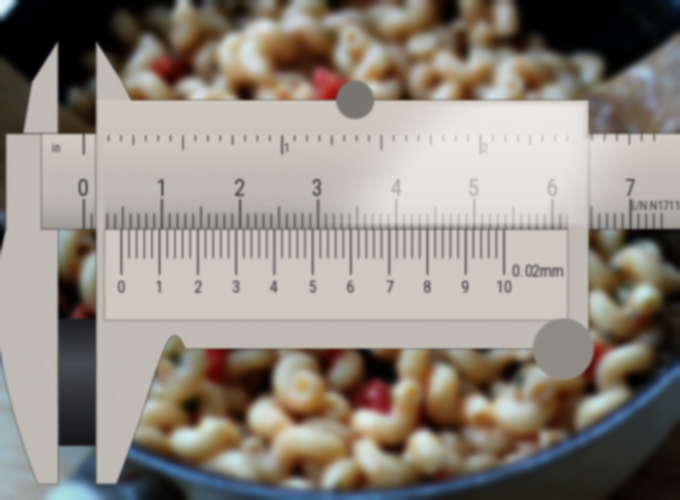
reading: **4.8** mm
